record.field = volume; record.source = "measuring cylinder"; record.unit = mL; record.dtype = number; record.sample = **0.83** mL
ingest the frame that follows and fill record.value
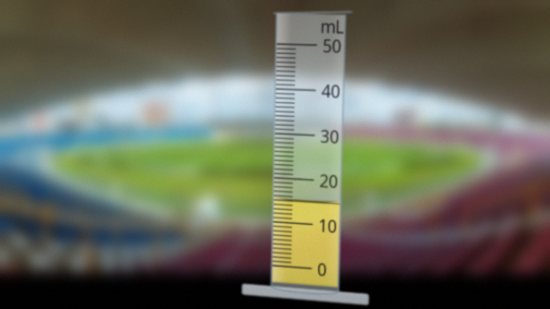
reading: **15** mL
